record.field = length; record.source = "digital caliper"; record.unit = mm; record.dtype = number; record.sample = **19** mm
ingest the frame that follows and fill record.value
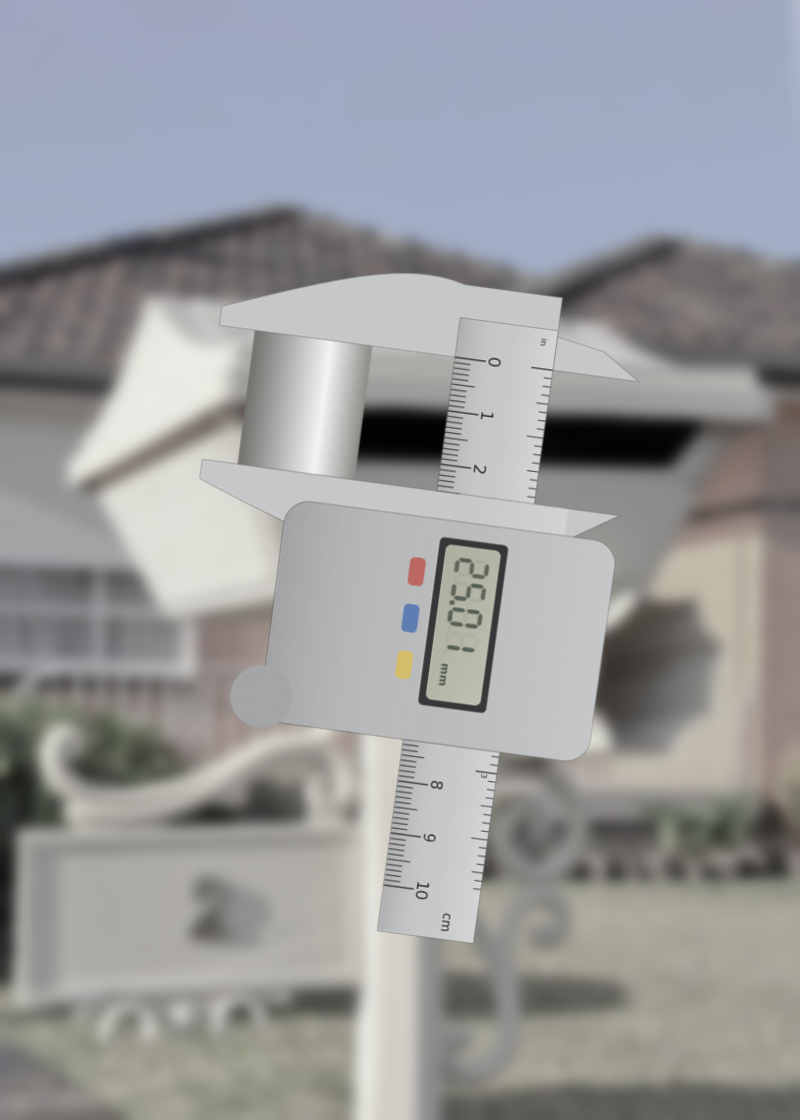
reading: **25.01** mm
